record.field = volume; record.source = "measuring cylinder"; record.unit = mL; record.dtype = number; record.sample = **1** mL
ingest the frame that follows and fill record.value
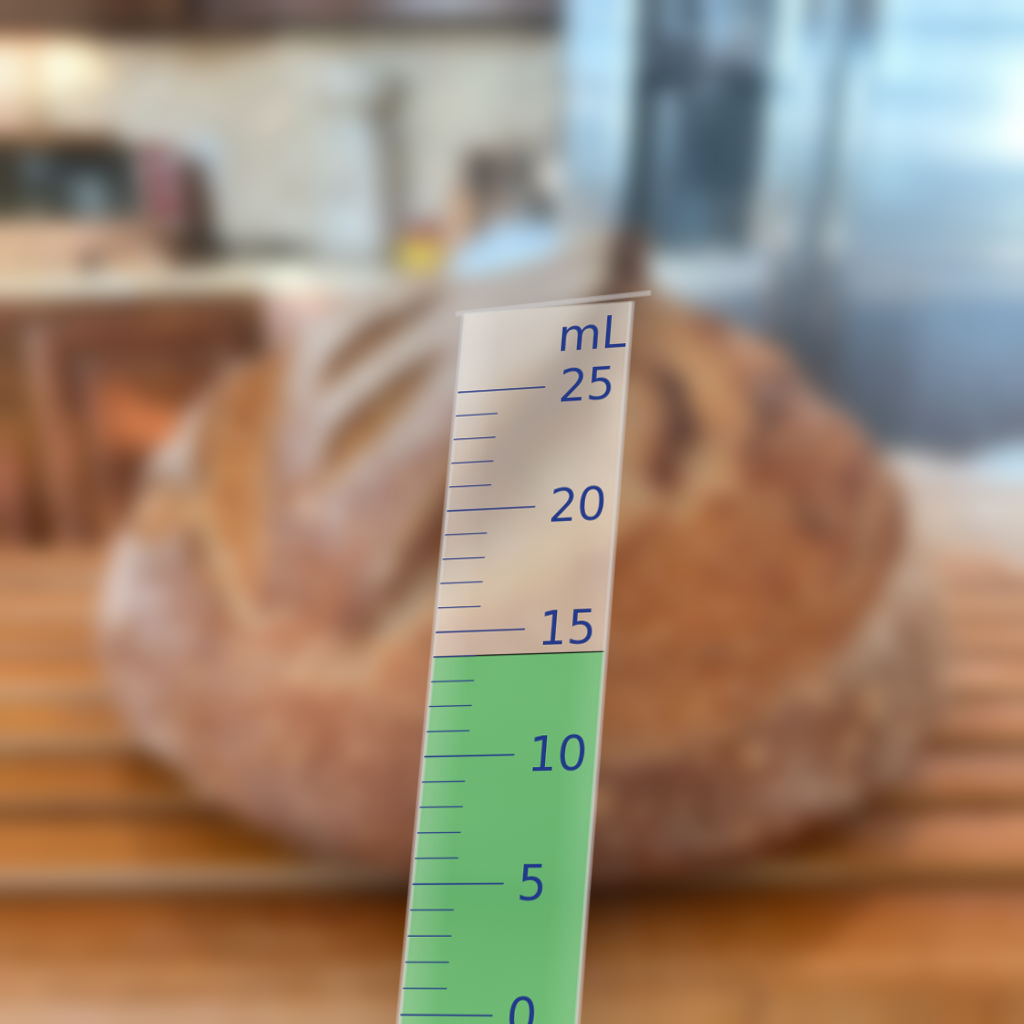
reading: **14** mL
